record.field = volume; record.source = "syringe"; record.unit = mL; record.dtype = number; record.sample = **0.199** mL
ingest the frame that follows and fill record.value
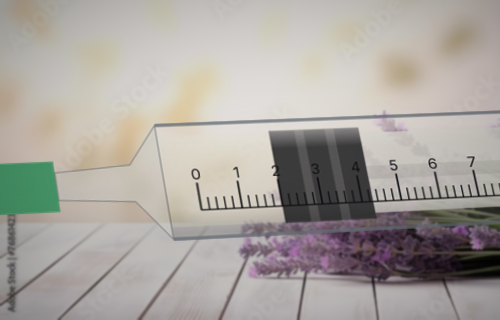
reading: **2** mL
